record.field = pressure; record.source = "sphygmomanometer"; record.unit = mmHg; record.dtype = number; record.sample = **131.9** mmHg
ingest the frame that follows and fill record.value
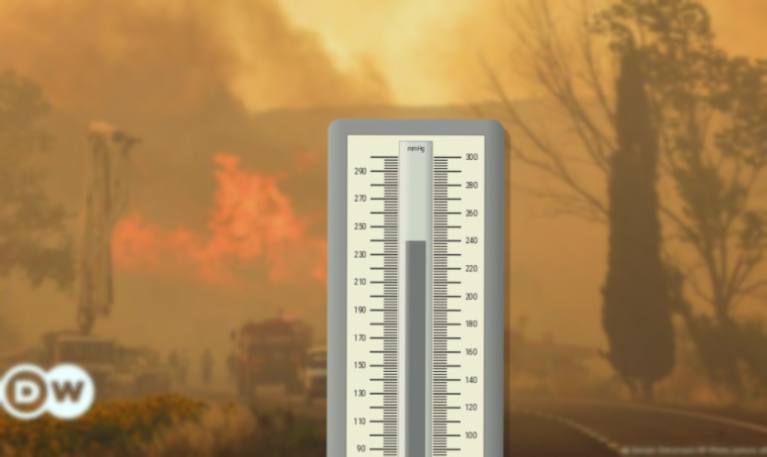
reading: **240** mmHg
